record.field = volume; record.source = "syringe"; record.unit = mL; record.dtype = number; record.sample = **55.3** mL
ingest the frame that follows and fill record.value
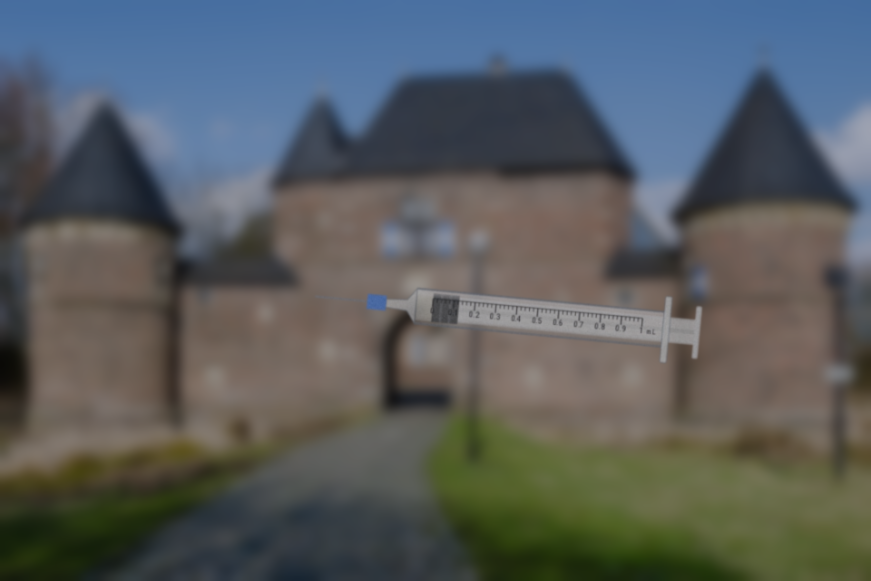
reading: **0** mL
